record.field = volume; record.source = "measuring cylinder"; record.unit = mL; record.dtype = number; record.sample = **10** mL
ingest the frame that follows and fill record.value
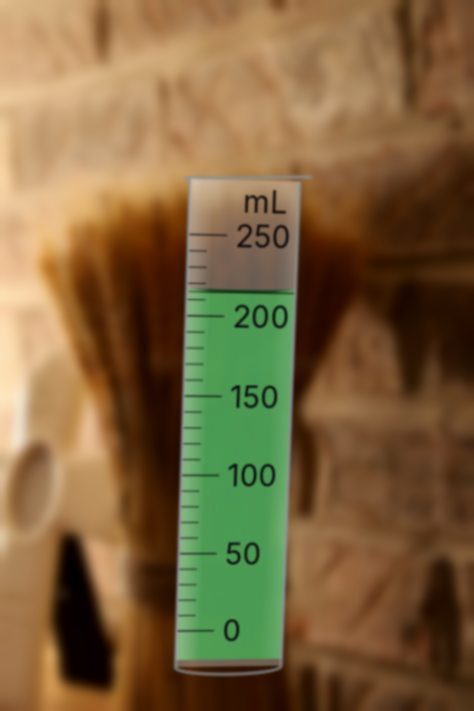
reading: **215** mL
